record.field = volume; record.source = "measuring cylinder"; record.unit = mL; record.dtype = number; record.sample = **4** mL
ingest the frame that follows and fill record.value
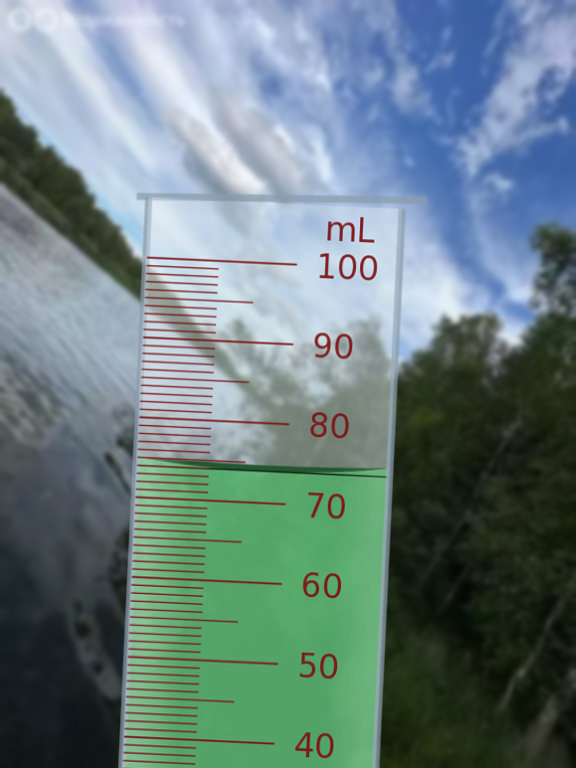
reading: **74** mL
